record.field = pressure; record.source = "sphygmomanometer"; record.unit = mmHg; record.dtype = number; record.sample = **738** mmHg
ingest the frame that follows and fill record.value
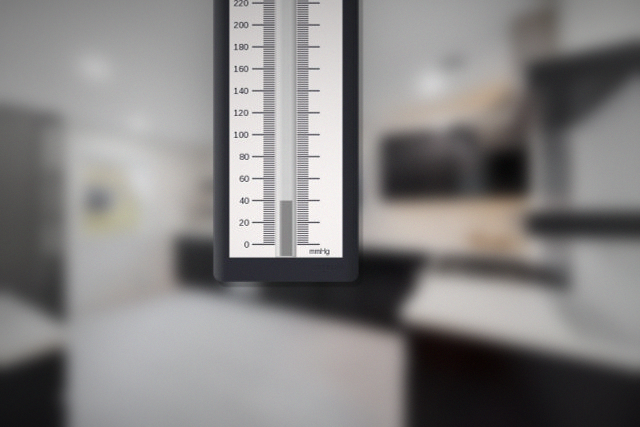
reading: **40** mmHg
